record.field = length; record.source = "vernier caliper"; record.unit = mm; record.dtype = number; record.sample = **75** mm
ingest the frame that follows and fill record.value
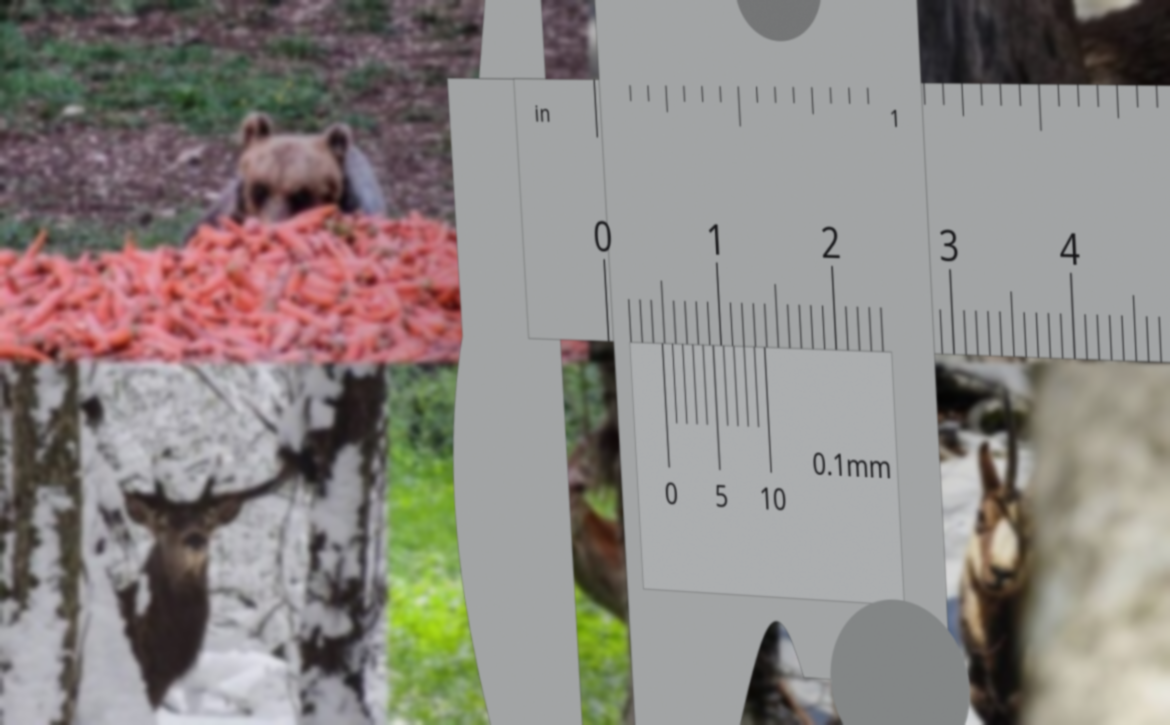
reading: **4.8** mm
